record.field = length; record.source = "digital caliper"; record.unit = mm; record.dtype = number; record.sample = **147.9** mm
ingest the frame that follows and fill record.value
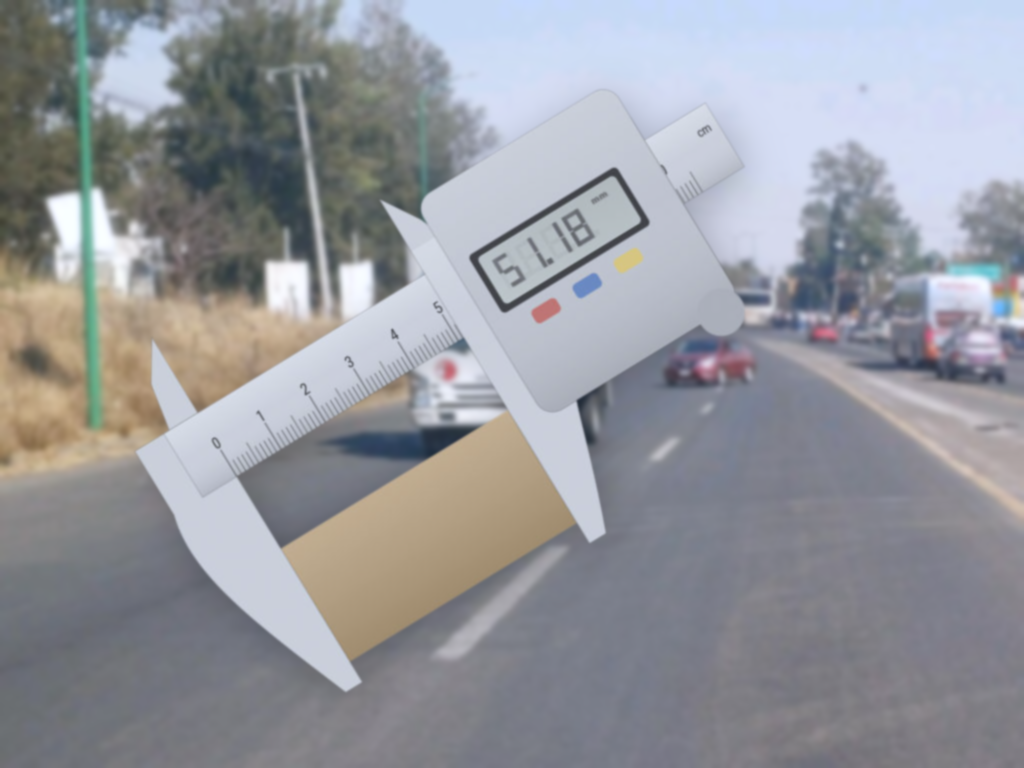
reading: **51.18** mm
